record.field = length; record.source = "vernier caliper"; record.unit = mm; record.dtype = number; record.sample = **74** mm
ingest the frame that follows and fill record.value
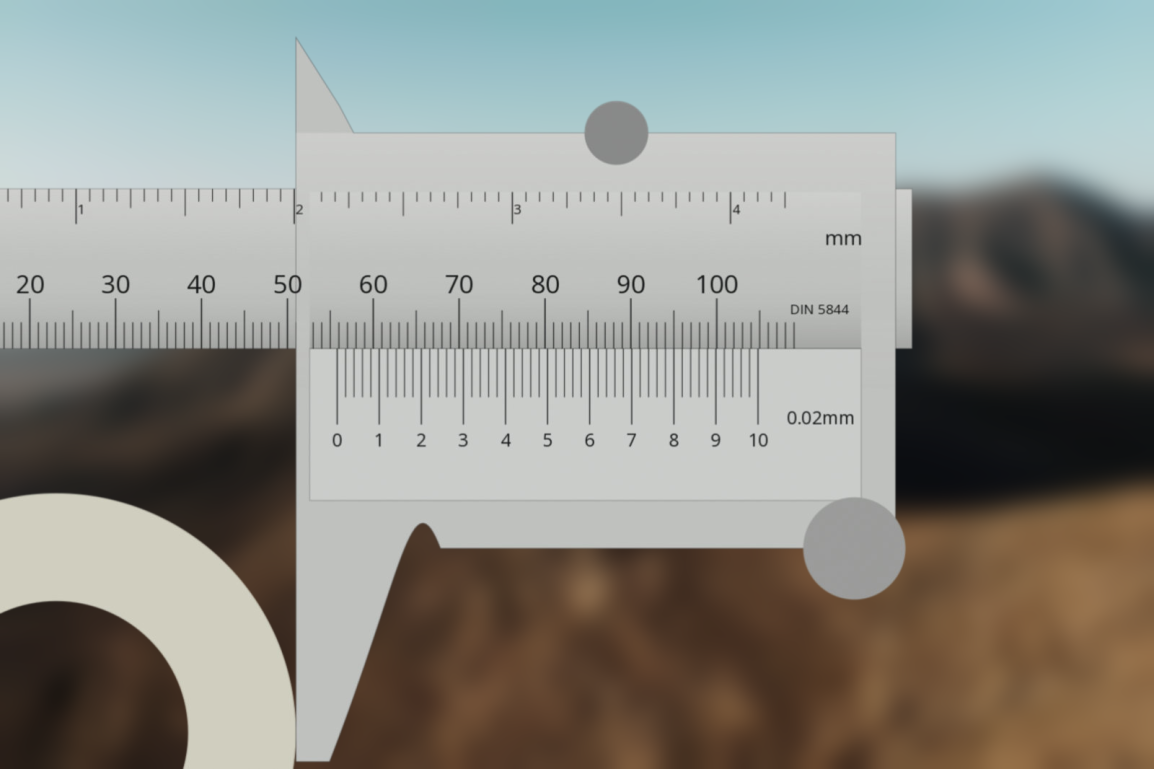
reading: **55.8** mm
